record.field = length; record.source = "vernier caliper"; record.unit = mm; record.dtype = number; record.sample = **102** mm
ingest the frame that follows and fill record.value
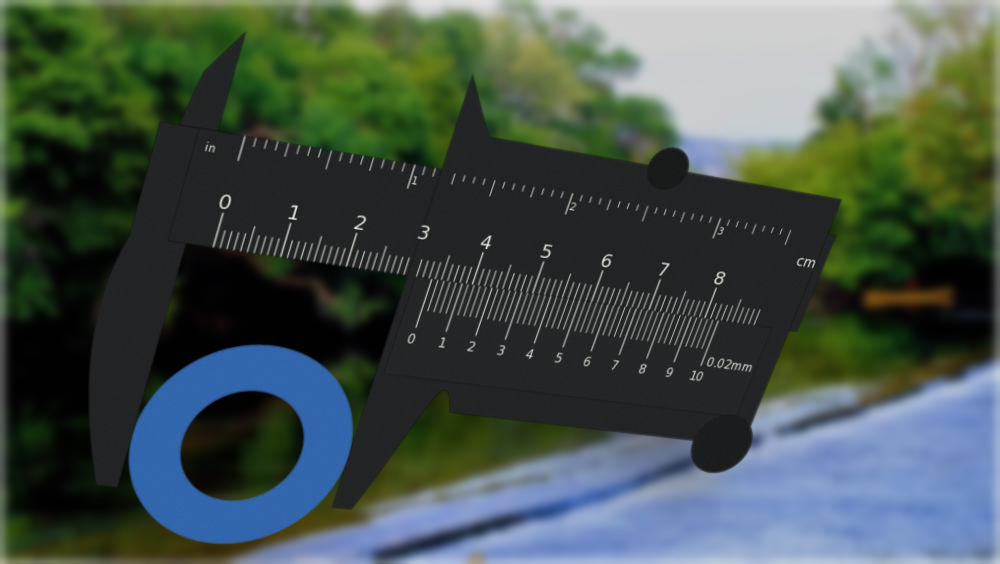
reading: **33.5** mm
